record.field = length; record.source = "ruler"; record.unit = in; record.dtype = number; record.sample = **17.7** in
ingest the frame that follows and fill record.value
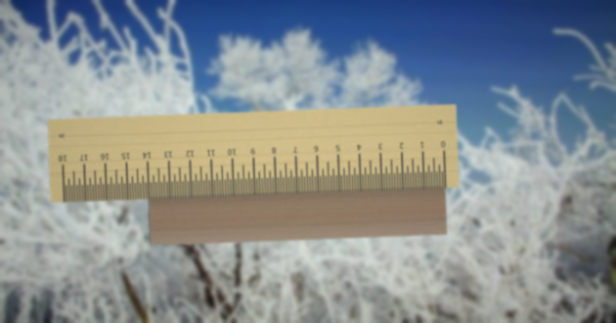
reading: **14** in
